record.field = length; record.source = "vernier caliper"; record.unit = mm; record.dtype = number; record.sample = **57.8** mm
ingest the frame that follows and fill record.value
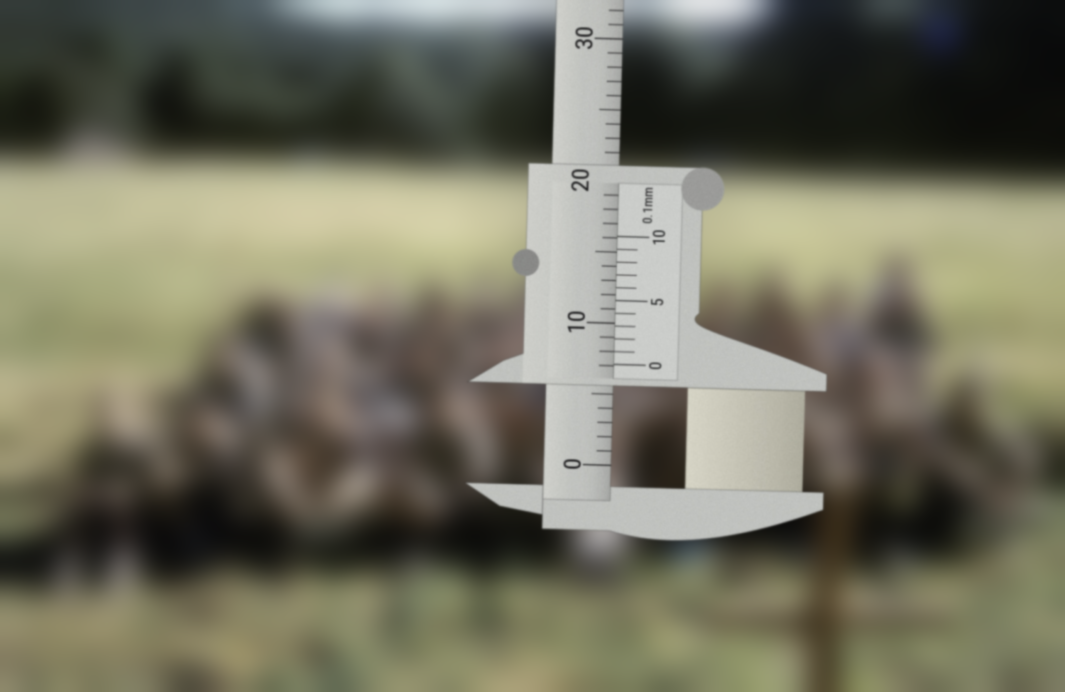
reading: **7.1** mm
